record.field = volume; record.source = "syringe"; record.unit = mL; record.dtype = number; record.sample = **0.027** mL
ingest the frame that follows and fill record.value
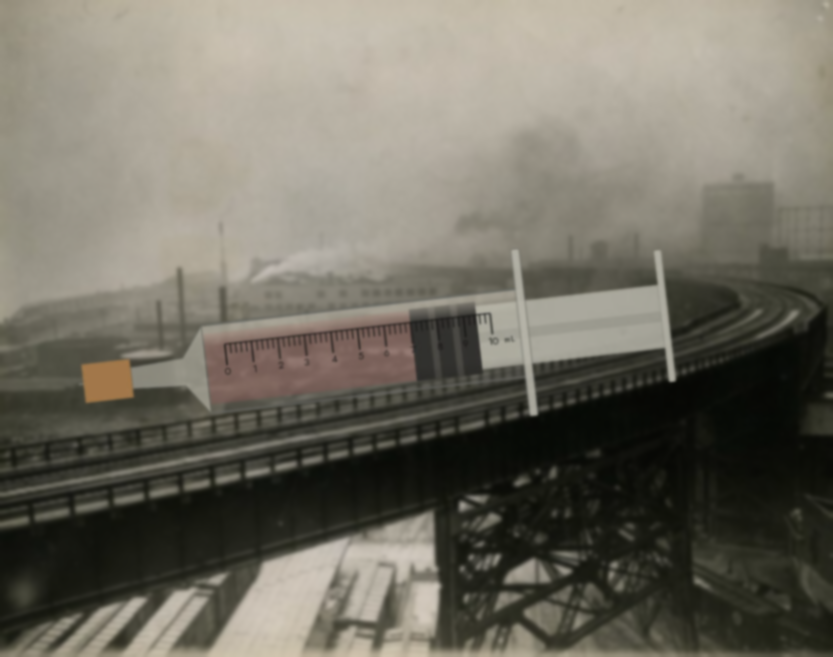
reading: **7** mL
